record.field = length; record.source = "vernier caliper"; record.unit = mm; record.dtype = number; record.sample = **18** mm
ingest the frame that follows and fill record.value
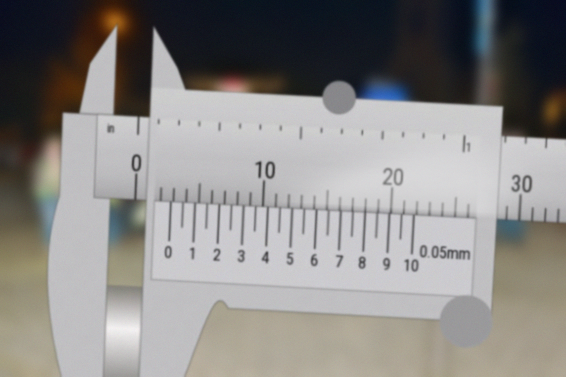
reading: **2.8** mm
